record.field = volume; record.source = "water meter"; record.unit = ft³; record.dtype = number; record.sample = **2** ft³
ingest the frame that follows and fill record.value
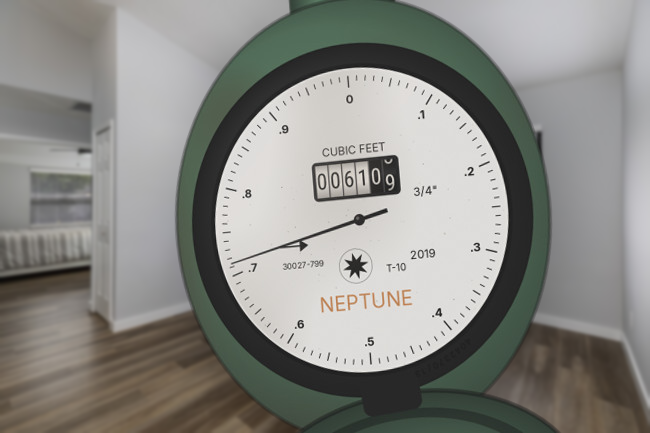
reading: **6108.71** ft³
